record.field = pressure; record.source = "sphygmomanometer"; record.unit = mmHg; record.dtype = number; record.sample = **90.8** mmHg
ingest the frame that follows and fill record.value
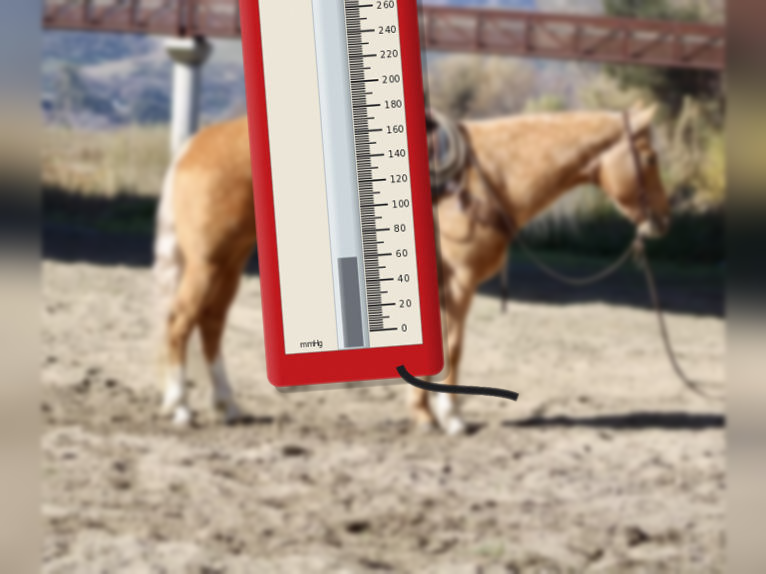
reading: **60** mmHg
